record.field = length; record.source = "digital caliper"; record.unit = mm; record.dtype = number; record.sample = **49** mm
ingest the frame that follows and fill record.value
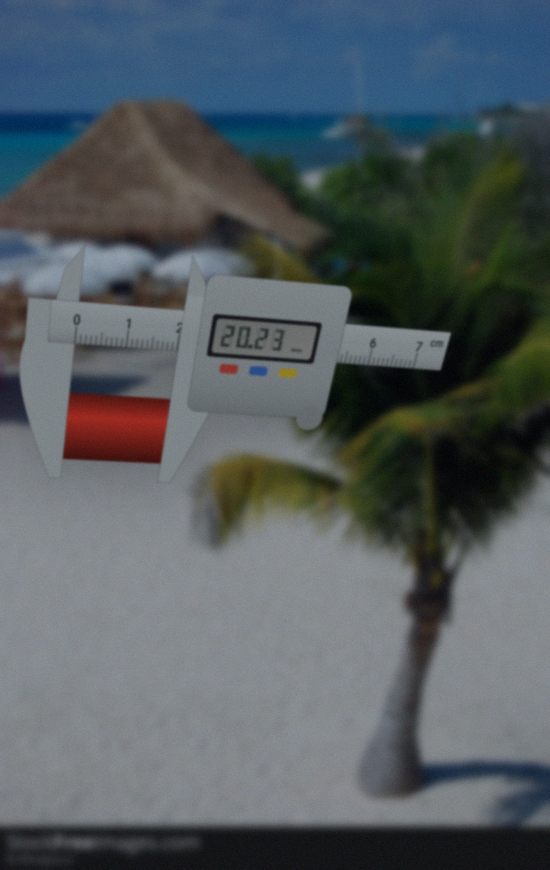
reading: **20.23** mm
